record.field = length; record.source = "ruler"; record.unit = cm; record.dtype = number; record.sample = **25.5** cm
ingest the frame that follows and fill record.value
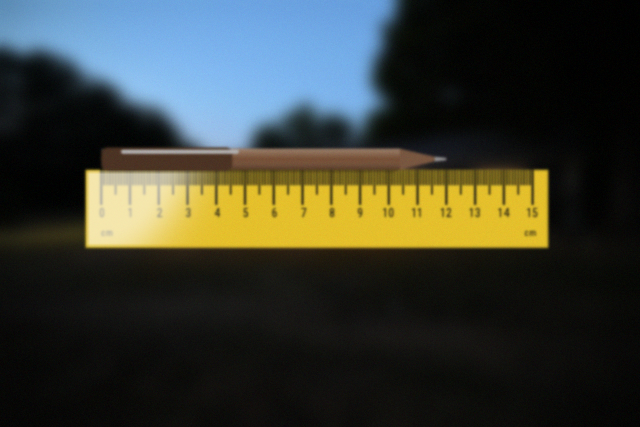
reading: **12** cm
